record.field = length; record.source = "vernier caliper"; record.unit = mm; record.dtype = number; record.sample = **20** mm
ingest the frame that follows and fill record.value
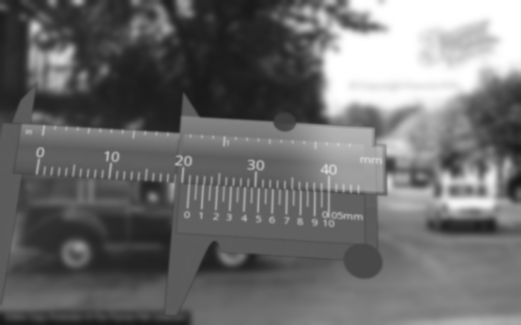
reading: **21.0** mm
